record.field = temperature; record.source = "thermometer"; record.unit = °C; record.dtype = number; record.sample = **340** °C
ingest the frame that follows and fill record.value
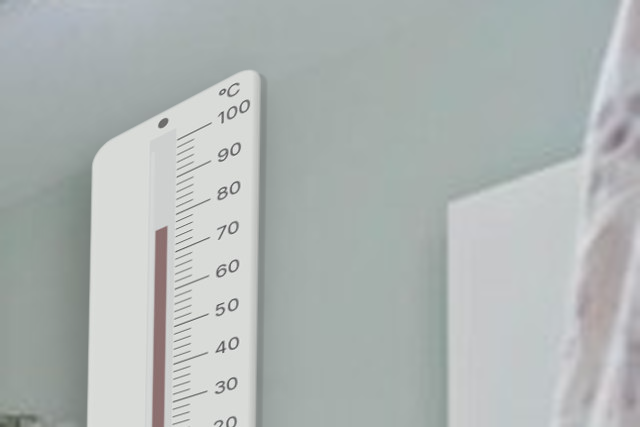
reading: **78** °C
